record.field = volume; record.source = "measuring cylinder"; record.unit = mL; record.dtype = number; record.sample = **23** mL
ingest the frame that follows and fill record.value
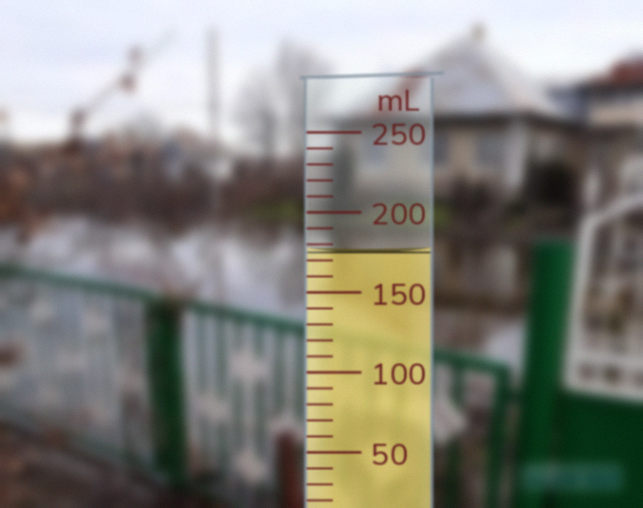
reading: **175** mL
